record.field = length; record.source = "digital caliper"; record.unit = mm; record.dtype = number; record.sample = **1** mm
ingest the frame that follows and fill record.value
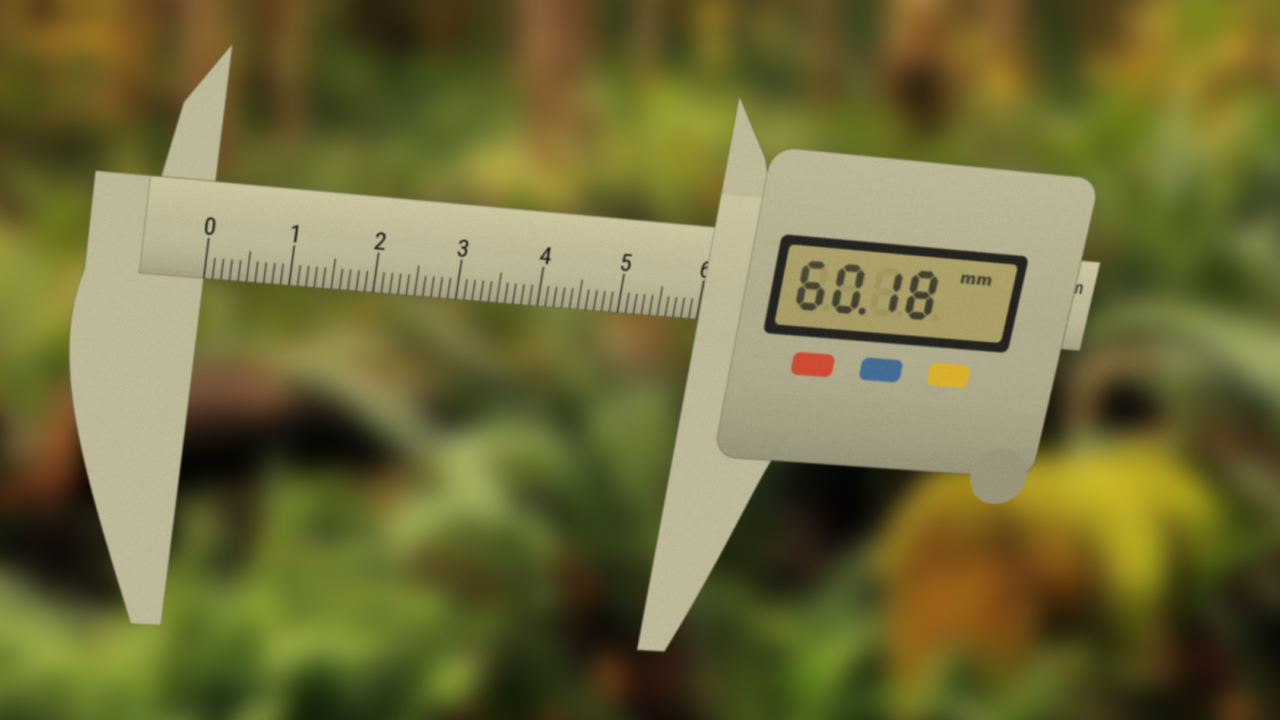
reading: **60.18** mm
